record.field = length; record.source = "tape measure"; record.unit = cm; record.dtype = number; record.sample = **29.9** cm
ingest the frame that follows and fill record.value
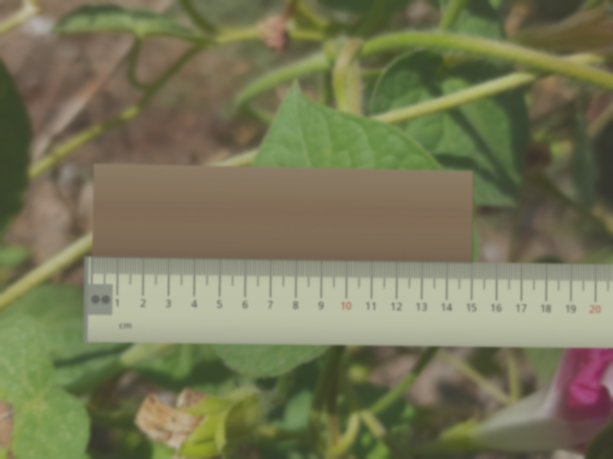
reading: **15** cm
